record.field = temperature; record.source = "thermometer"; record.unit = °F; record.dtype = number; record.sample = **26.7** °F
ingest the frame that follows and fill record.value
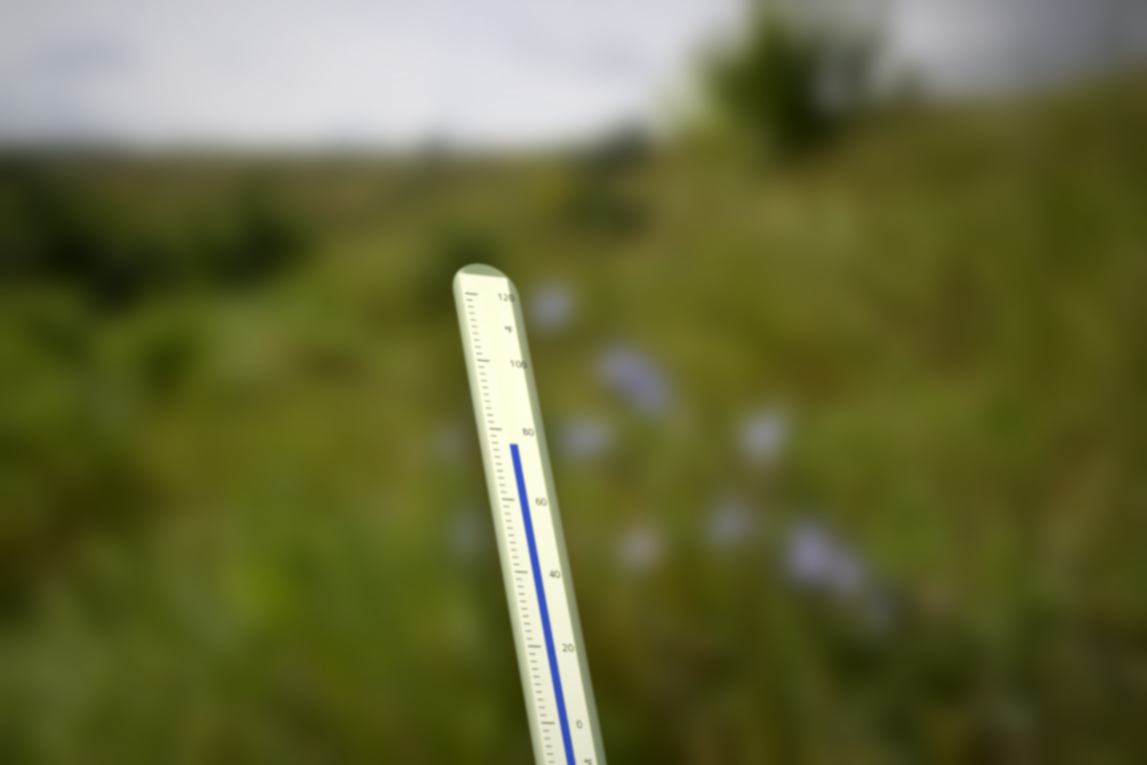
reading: **76** °F
